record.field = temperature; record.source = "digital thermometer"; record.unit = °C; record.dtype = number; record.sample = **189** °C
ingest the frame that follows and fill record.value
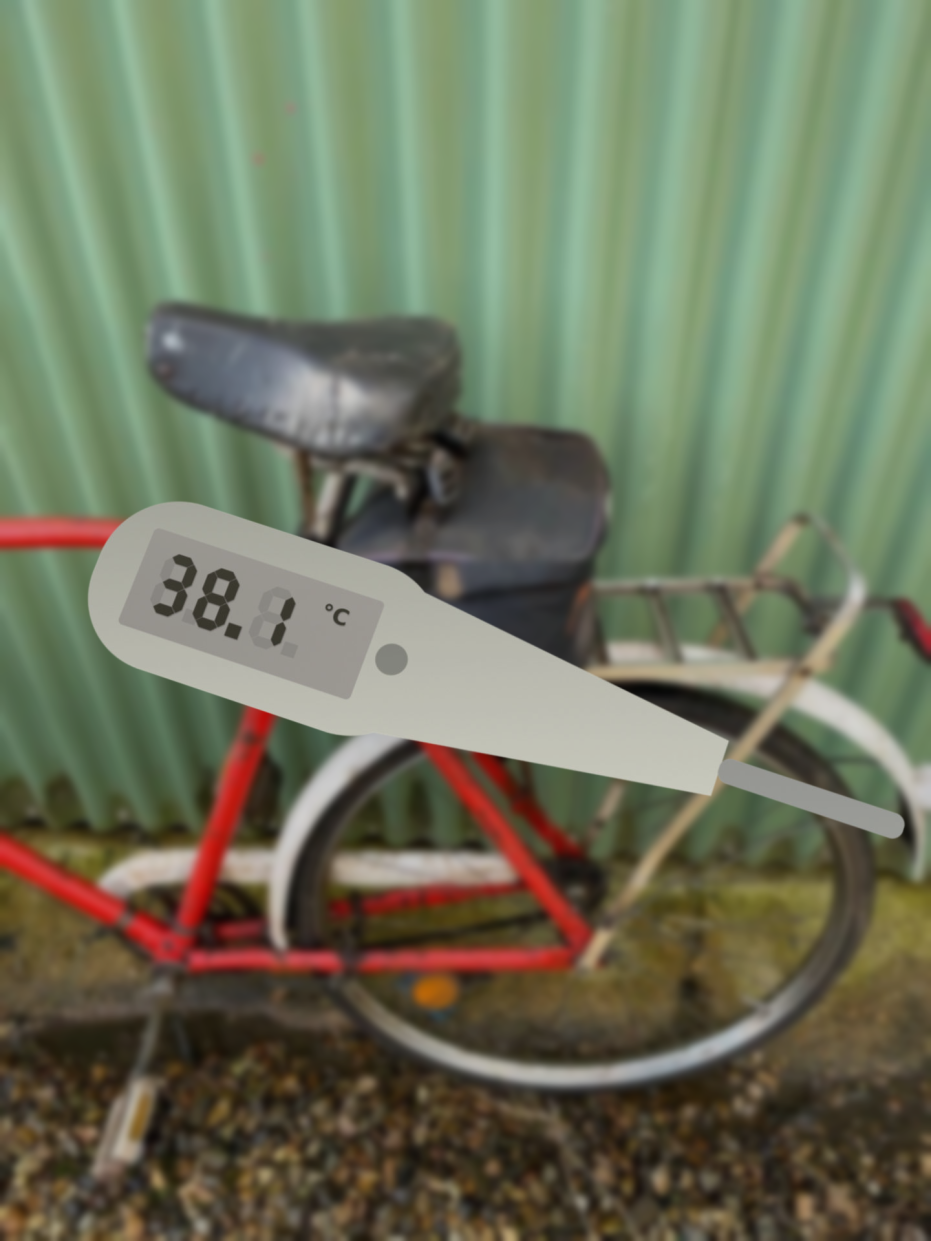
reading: **38.1** °C
